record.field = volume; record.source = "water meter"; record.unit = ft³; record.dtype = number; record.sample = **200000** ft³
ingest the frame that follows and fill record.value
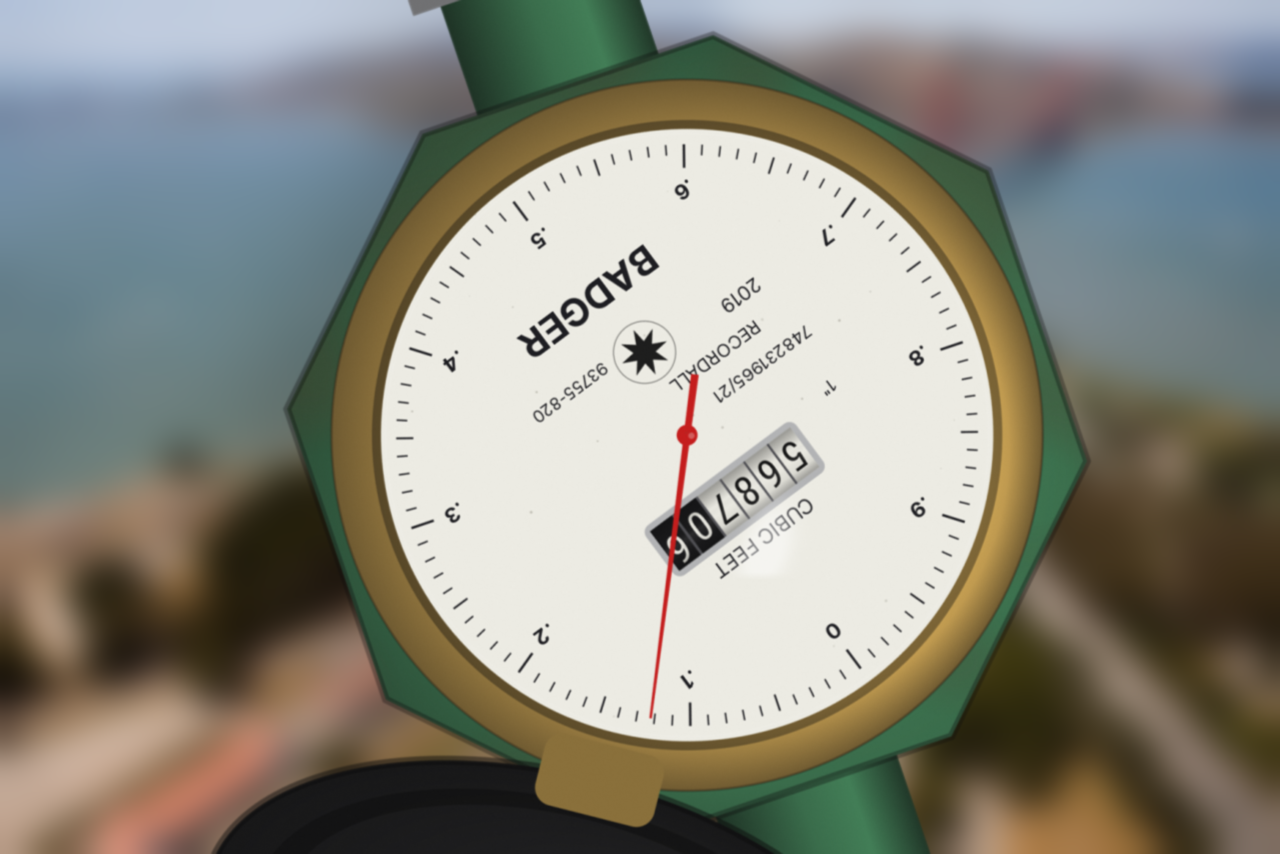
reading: **568706.12** ft³
